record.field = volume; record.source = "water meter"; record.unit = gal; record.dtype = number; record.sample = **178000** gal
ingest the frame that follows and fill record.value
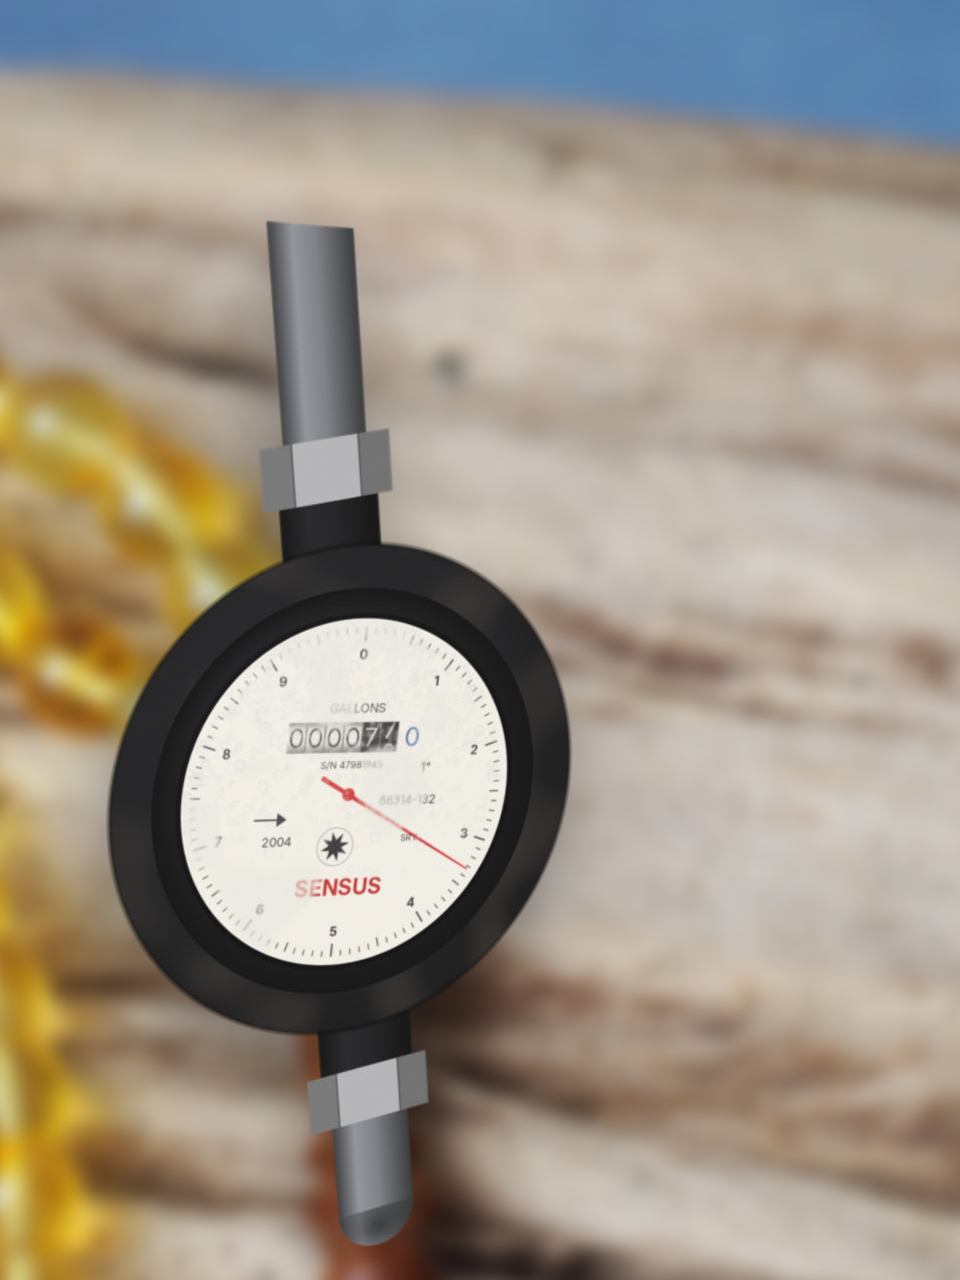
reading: **773.3** gal
